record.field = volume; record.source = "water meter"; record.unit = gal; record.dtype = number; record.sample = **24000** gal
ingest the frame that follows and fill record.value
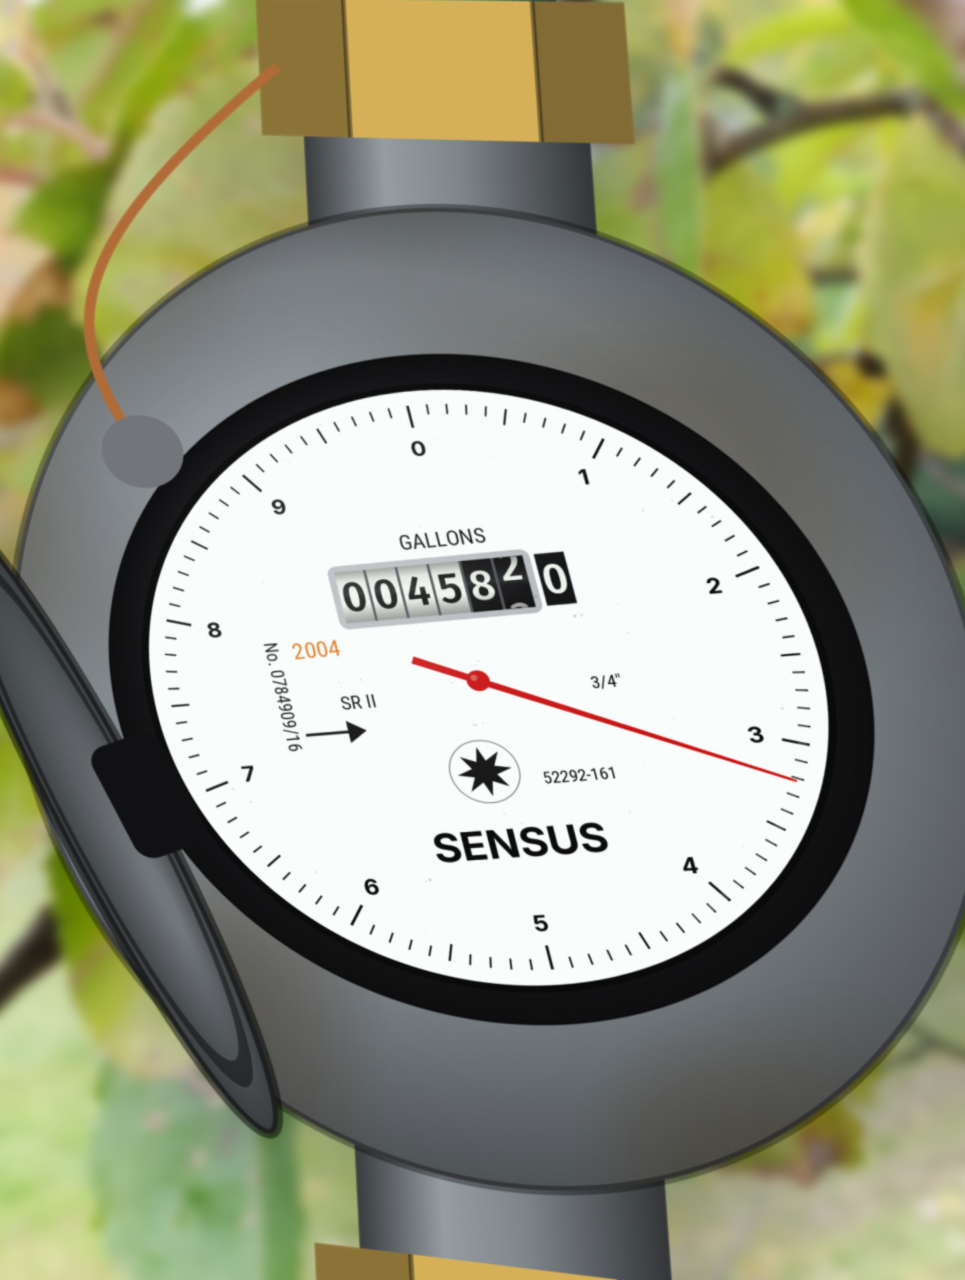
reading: **45823.2** gal
